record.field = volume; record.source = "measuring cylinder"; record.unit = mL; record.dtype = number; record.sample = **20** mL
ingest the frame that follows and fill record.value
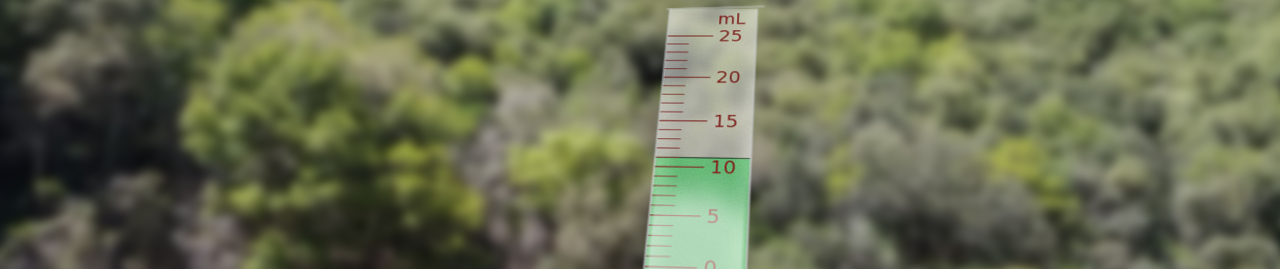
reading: **11** mL
